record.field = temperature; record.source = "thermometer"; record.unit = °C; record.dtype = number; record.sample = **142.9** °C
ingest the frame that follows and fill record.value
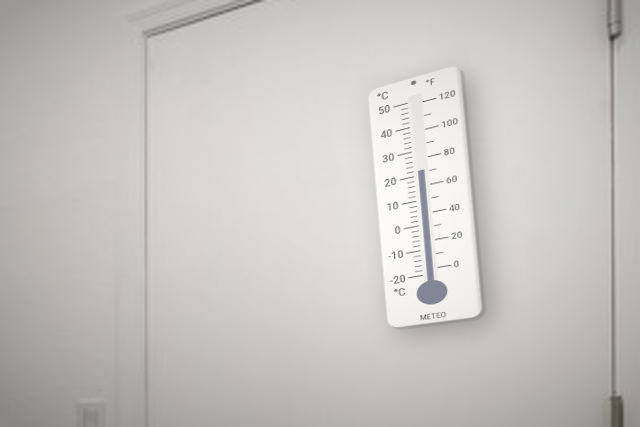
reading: **22** °C
